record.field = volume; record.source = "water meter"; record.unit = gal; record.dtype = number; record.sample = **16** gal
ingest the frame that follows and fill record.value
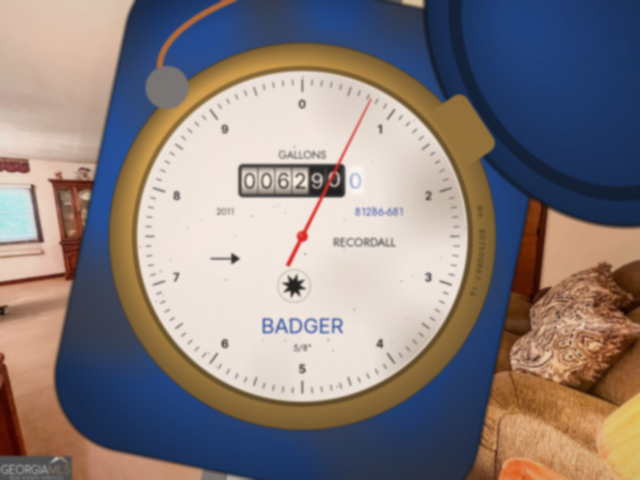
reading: **62900.7** gal
